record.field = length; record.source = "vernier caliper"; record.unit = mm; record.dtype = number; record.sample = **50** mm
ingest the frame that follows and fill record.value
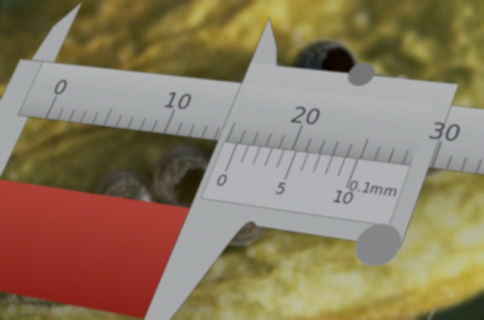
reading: **15.8** mm
